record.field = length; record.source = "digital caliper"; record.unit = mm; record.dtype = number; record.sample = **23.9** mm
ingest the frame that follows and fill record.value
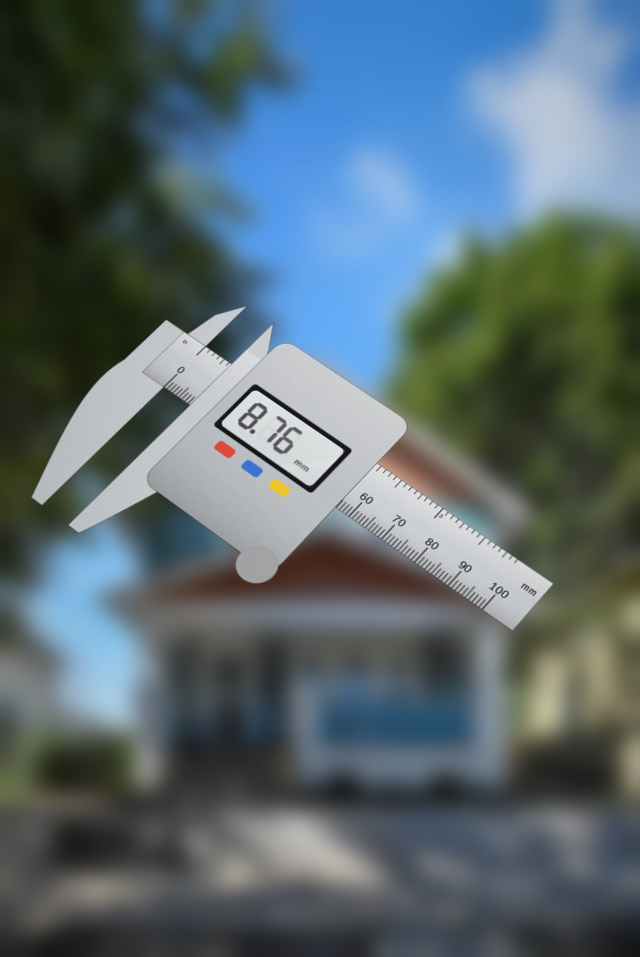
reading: **8.76** mm
